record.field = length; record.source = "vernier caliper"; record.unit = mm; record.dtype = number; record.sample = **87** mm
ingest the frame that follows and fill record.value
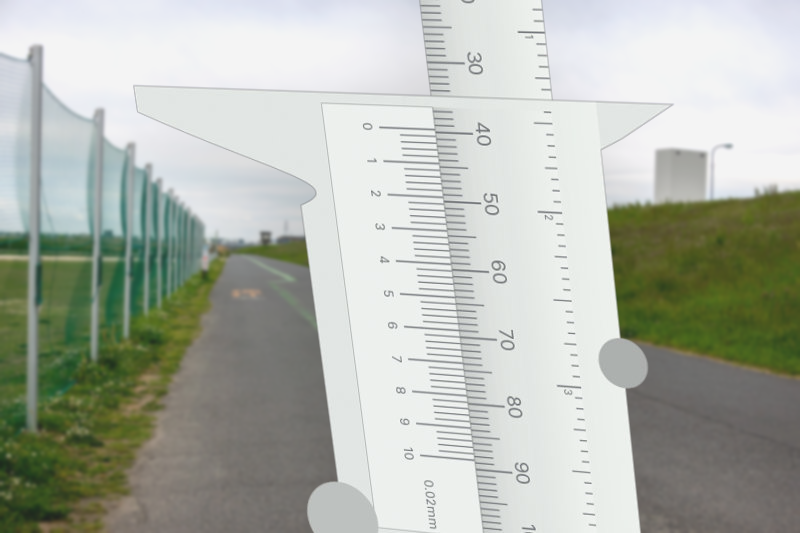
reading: **39.6** mm
